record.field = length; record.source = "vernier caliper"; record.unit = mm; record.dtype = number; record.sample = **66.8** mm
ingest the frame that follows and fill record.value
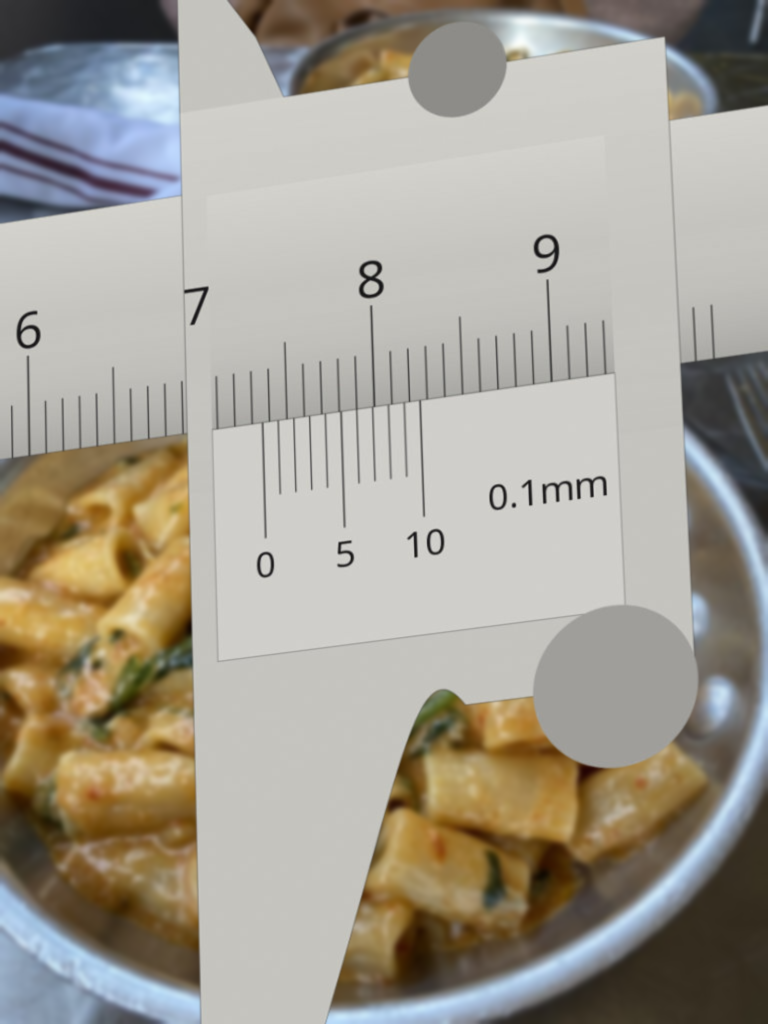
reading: **73.6** mm
